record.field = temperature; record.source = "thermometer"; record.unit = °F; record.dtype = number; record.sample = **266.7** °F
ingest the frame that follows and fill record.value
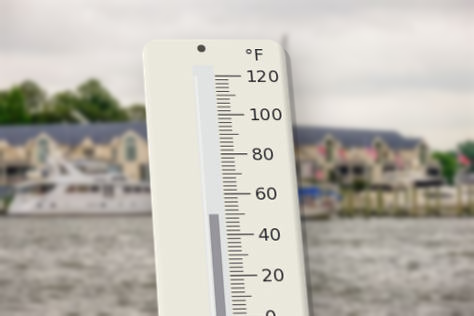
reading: **50** °F
